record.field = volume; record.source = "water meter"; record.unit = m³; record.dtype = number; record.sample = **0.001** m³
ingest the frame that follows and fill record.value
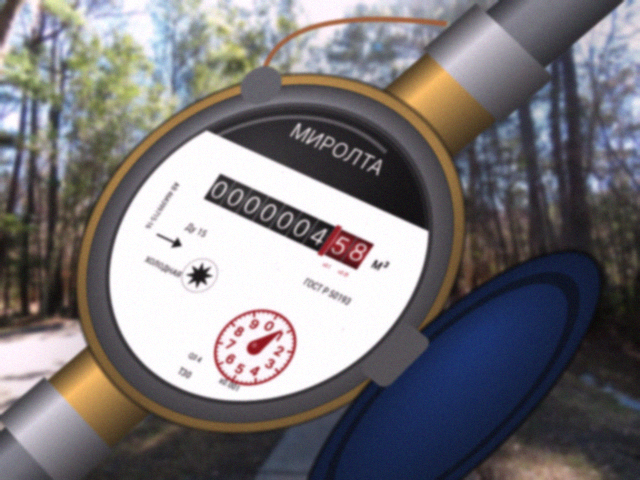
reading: **4.580** m³
